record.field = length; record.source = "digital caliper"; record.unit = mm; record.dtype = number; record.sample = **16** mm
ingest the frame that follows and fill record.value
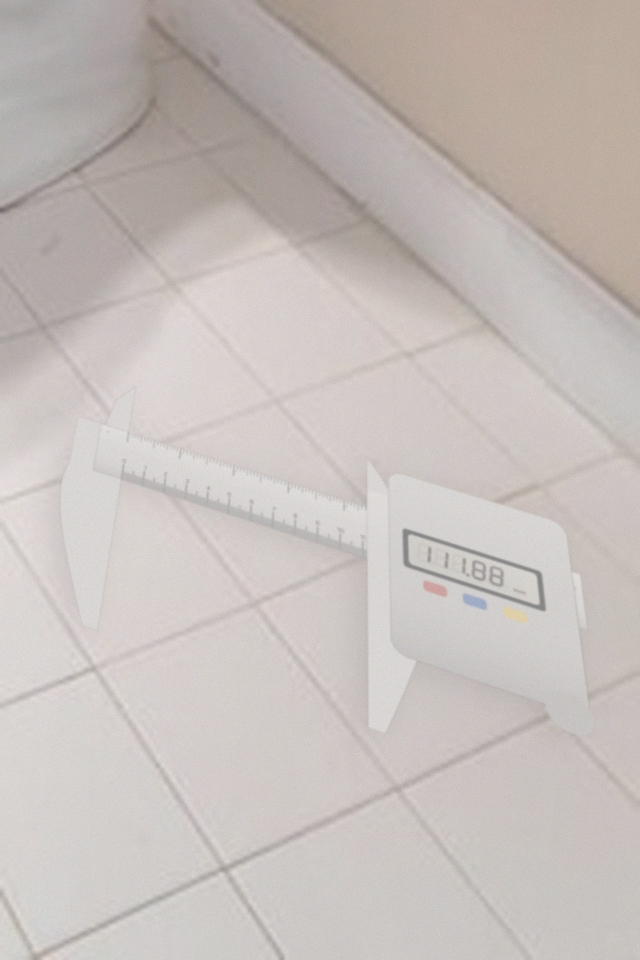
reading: **111.88** mm
